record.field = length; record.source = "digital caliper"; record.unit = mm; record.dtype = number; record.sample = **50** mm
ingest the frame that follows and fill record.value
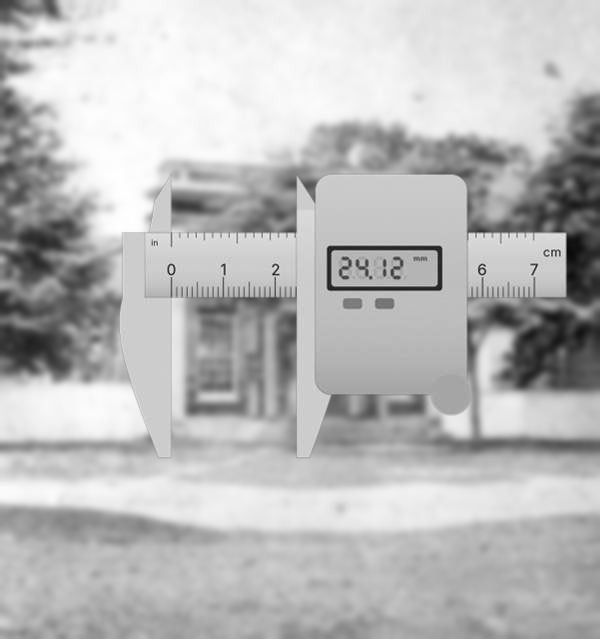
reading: **24.12** mm
